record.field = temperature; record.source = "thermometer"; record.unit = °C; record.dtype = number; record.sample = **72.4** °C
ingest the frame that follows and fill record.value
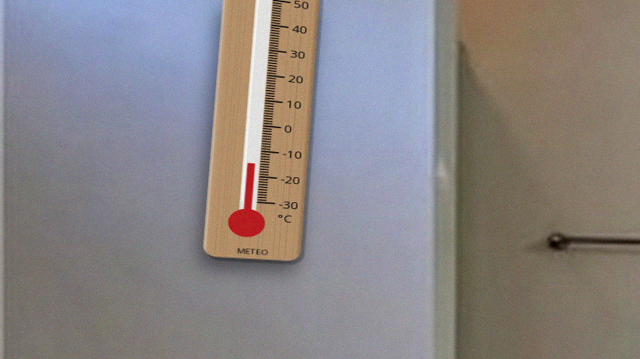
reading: **-15** °C
